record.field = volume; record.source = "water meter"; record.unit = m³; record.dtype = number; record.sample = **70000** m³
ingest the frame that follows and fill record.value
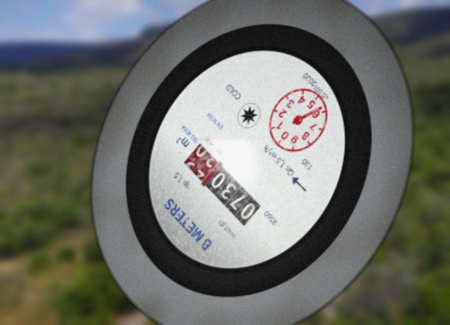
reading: **730.295** m³
